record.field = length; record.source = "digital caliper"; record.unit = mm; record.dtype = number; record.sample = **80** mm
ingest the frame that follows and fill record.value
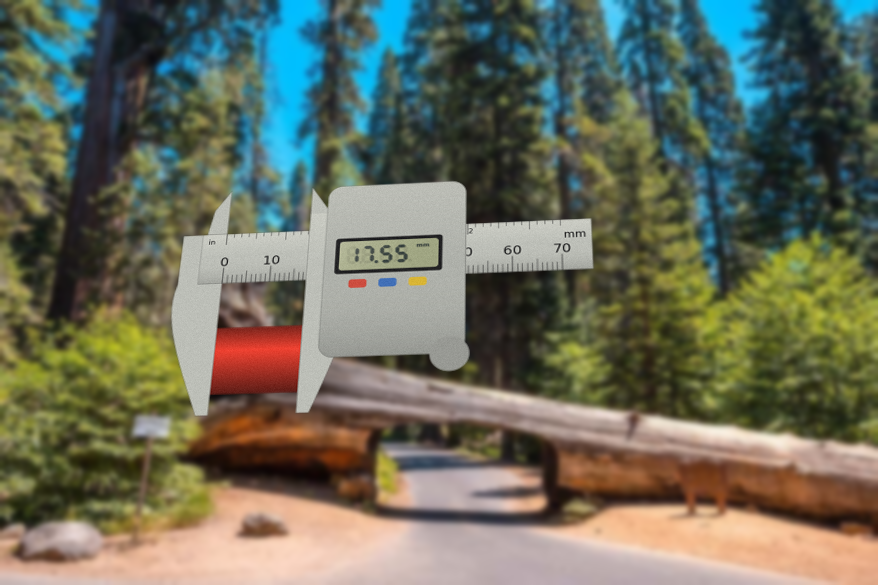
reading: **17.55** mm
